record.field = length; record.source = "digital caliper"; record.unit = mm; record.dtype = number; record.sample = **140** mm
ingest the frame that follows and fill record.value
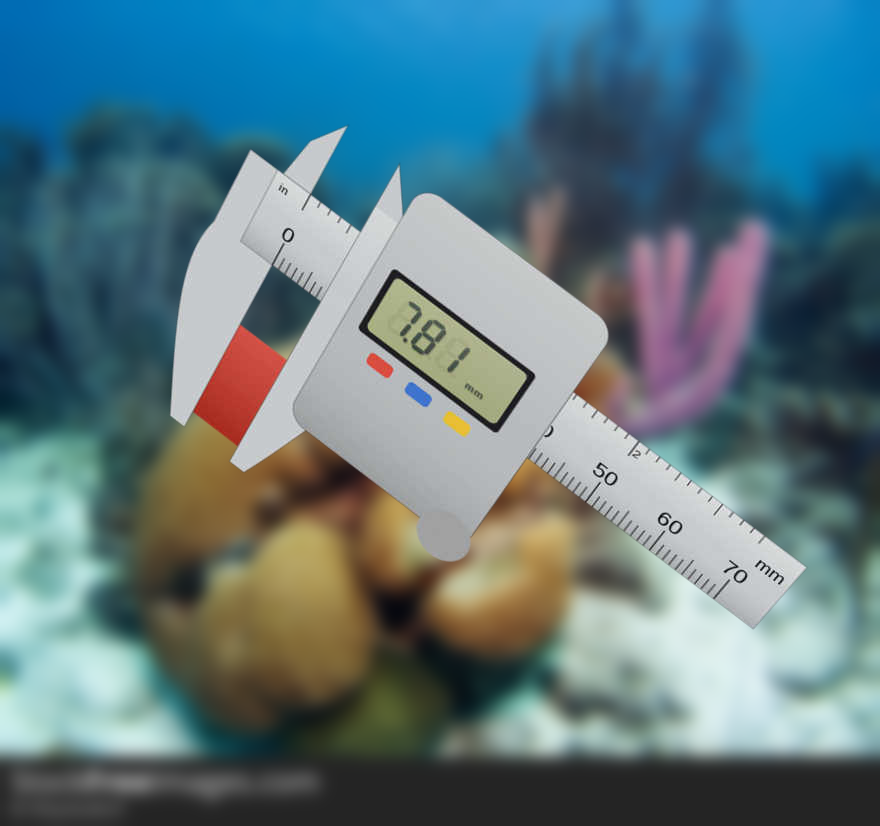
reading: **7.81** mm
